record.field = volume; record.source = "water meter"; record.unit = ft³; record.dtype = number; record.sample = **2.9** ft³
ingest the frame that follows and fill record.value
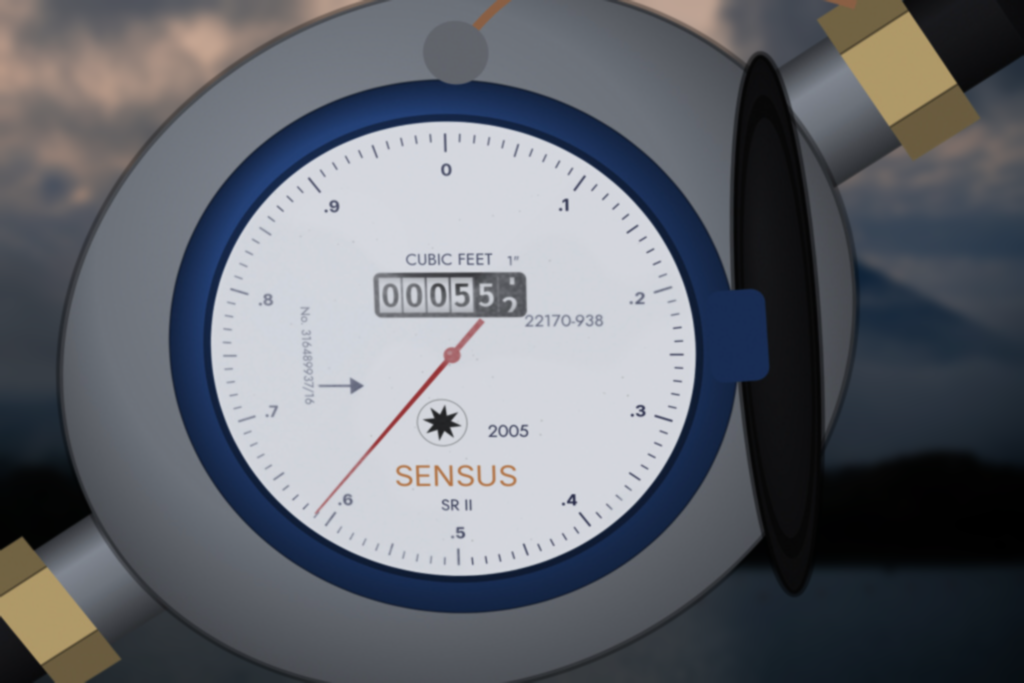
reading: **551.61** ft³
